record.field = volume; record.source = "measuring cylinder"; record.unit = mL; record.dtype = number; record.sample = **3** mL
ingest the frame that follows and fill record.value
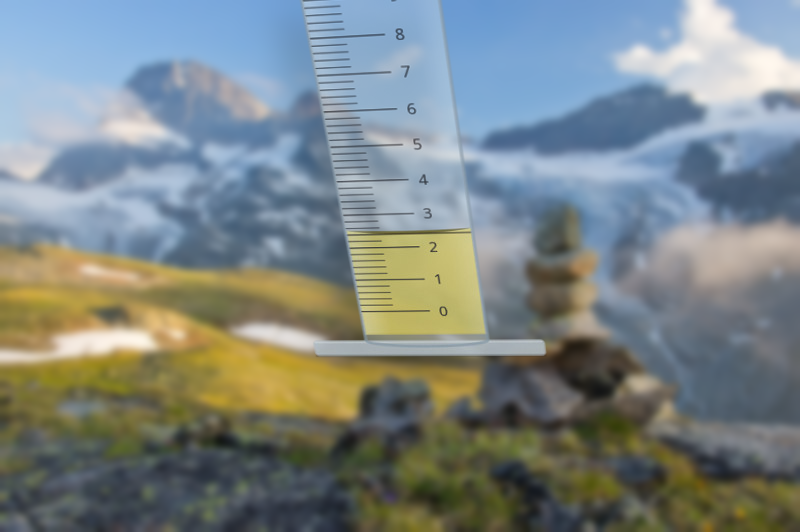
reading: **2.4** mL
